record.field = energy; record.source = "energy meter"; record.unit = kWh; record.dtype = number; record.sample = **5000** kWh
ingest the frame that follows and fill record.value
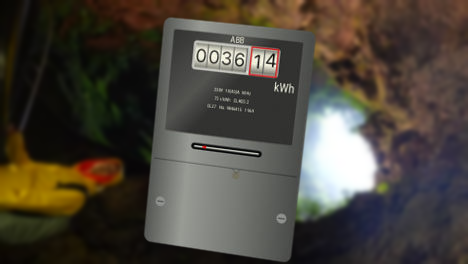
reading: **36.14** kWh
